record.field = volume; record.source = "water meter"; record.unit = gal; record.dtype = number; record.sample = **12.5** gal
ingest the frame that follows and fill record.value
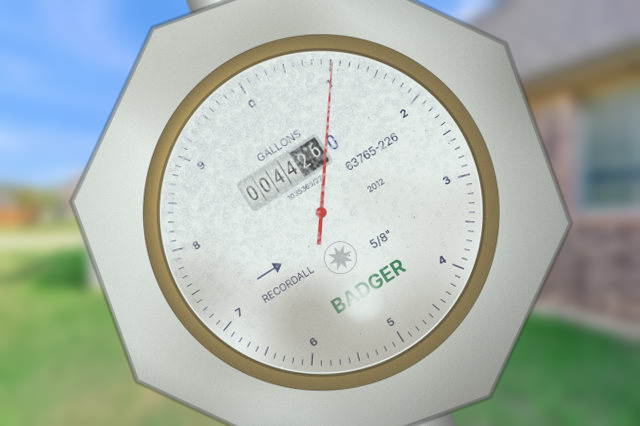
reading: **44261.0** gal
